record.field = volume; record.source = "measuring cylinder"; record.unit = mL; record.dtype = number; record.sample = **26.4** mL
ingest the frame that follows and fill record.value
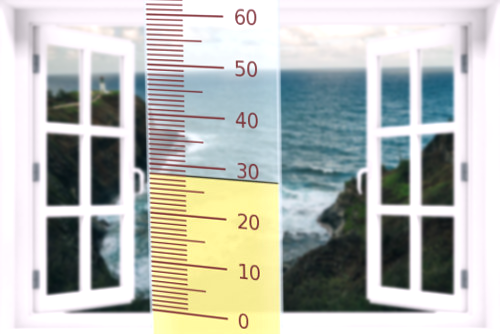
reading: **28** mL
